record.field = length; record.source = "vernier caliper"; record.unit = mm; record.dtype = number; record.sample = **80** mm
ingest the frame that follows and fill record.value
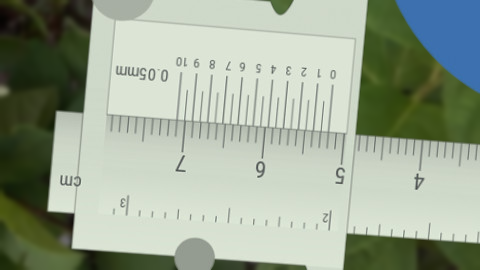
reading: **52.0** mm
